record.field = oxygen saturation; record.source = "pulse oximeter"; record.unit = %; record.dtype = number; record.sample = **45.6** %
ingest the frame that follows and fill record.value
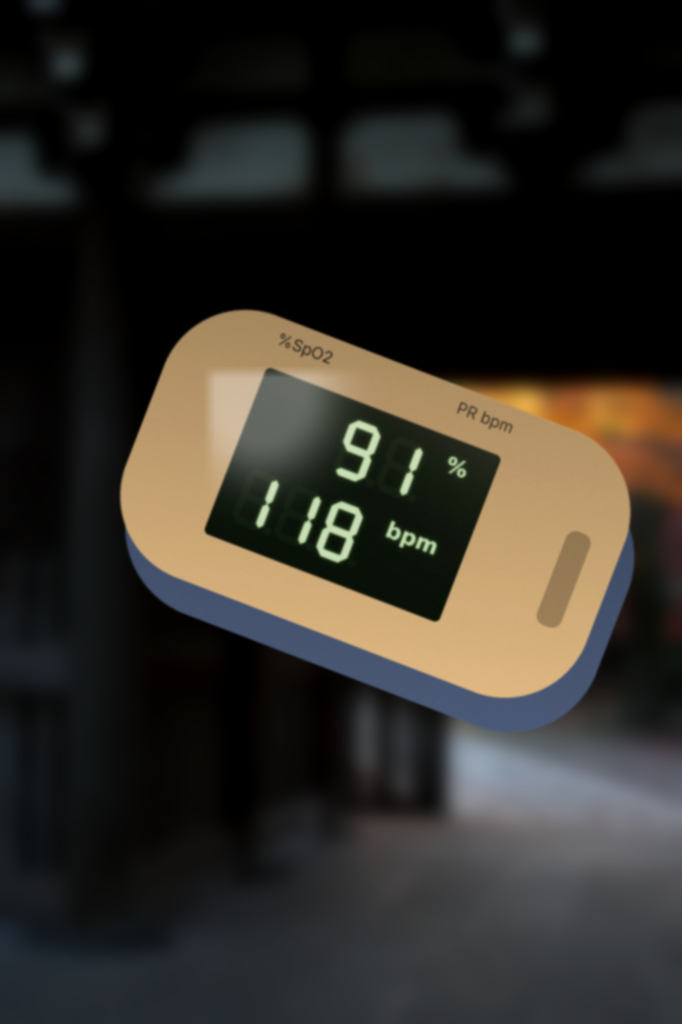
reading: **91** %
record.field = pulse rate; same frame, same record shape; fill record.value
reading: **118** bpm
